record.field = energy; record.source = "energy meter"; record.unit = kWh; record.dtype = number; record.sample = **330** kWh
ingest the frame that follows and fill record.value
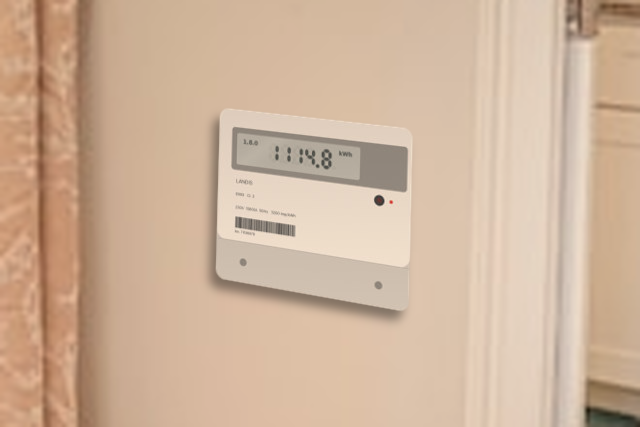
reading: **1114.8** kWh
